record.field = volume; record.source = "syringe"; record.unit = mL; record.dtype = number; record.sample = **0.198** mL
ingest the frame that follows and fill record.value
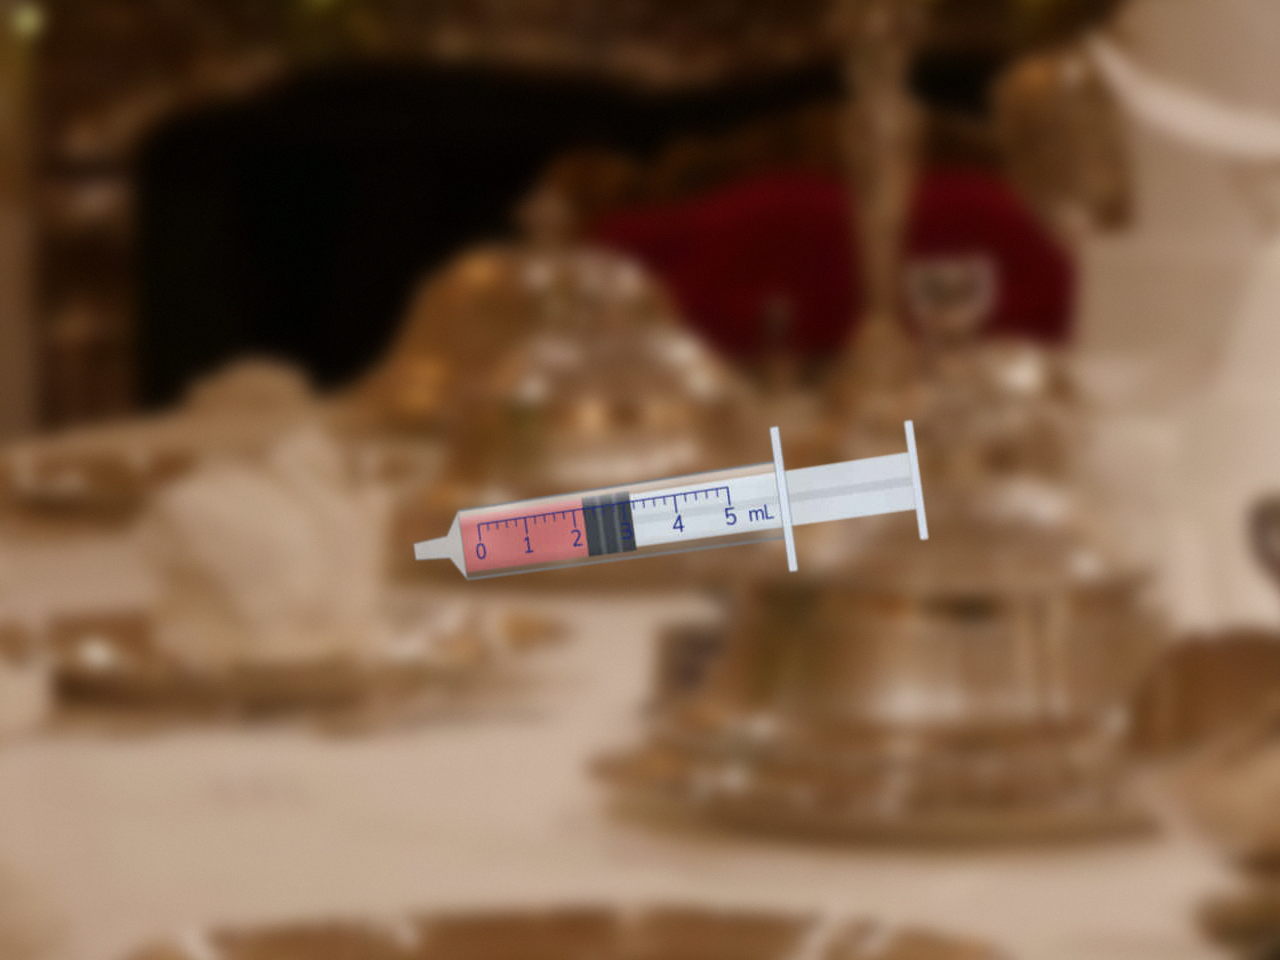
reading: **2.2** mL
